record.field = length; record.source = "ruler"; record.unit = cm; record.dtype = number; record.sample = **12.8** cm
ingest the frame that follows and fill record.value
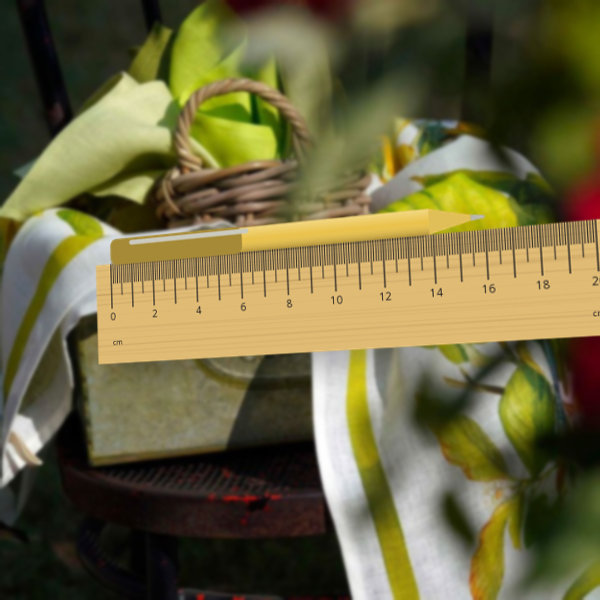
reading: **16** cm
